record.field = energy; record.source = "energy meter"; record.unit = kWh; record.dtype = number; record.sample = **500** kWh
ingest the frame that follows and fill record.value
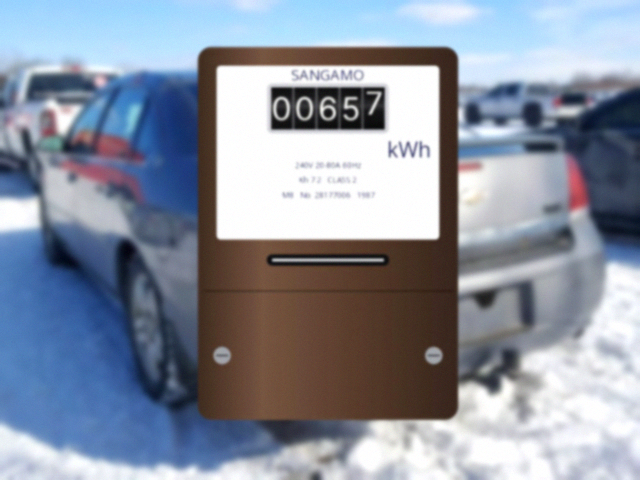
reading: **657** kWh
